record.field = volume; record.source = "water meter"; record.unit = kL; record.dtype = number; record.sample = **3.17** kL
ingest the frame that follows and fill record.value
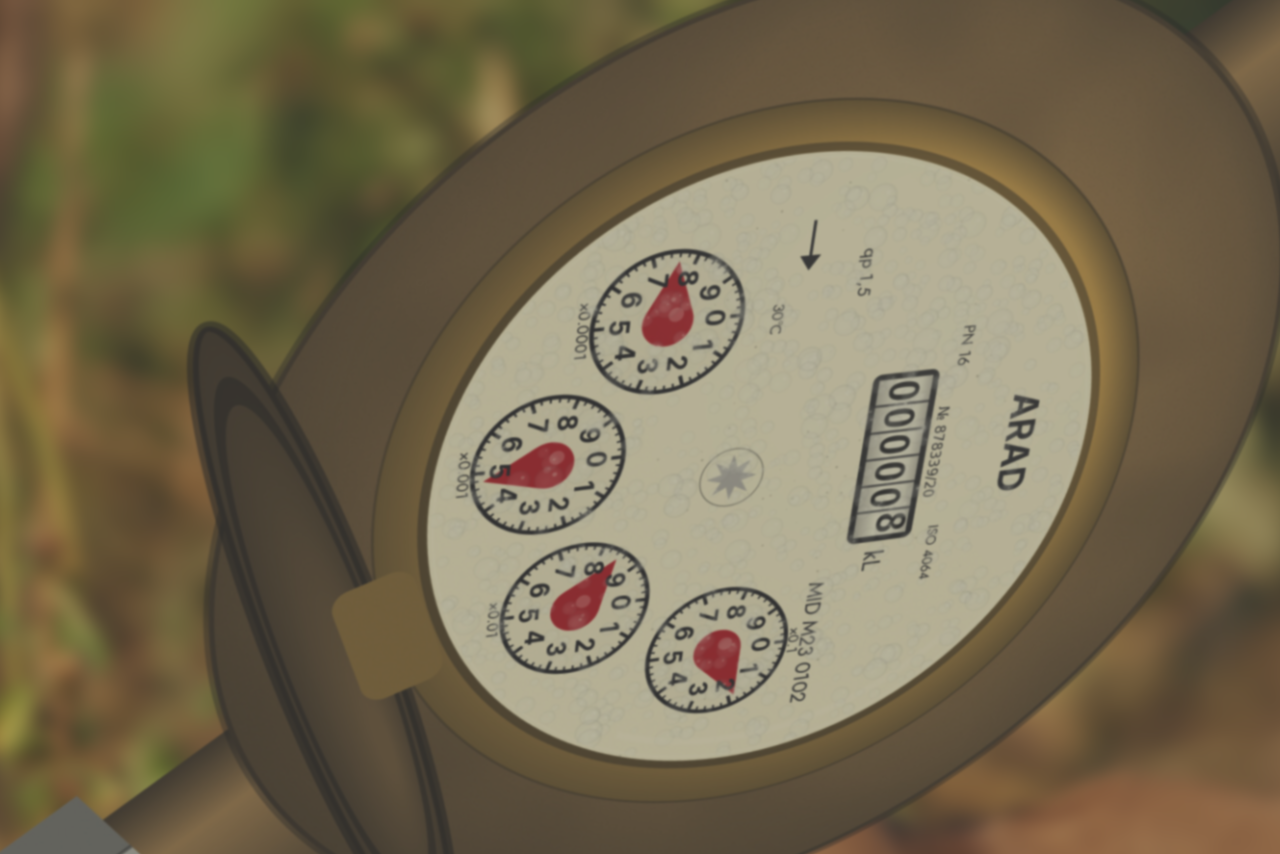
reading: **8.1847** kL
